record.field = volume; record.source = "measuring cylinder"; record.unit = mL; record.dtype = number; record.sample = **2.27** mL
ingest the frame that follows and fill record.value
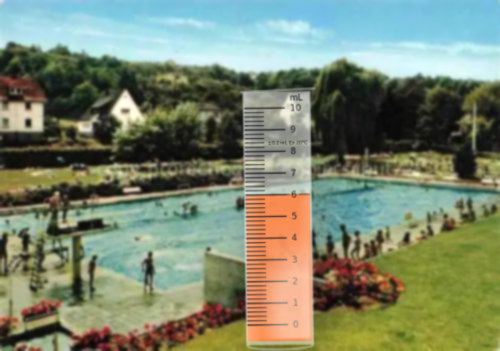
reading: **6** mL
